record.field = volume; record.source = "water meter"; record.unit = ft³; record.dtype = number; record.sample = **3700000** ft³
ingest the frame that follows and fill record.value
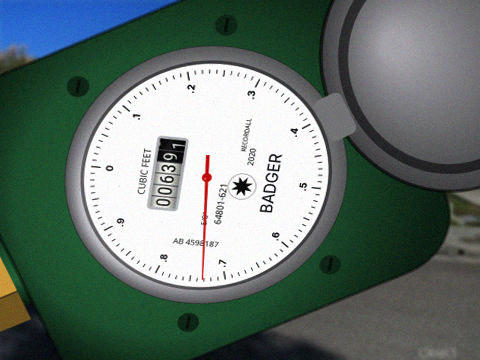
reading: **6390.73** ft³
